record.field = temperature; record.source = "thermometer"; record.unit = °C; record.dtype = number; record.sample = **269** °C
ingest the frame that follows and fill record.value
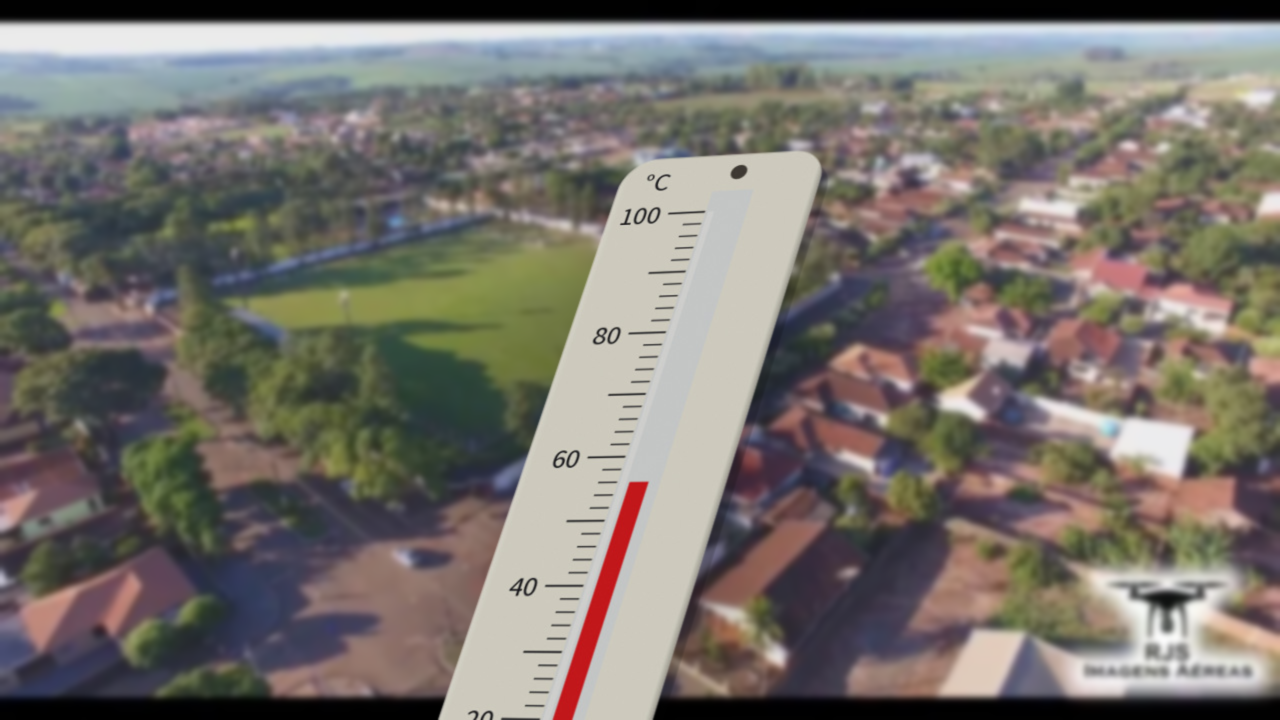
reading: **56** °C
